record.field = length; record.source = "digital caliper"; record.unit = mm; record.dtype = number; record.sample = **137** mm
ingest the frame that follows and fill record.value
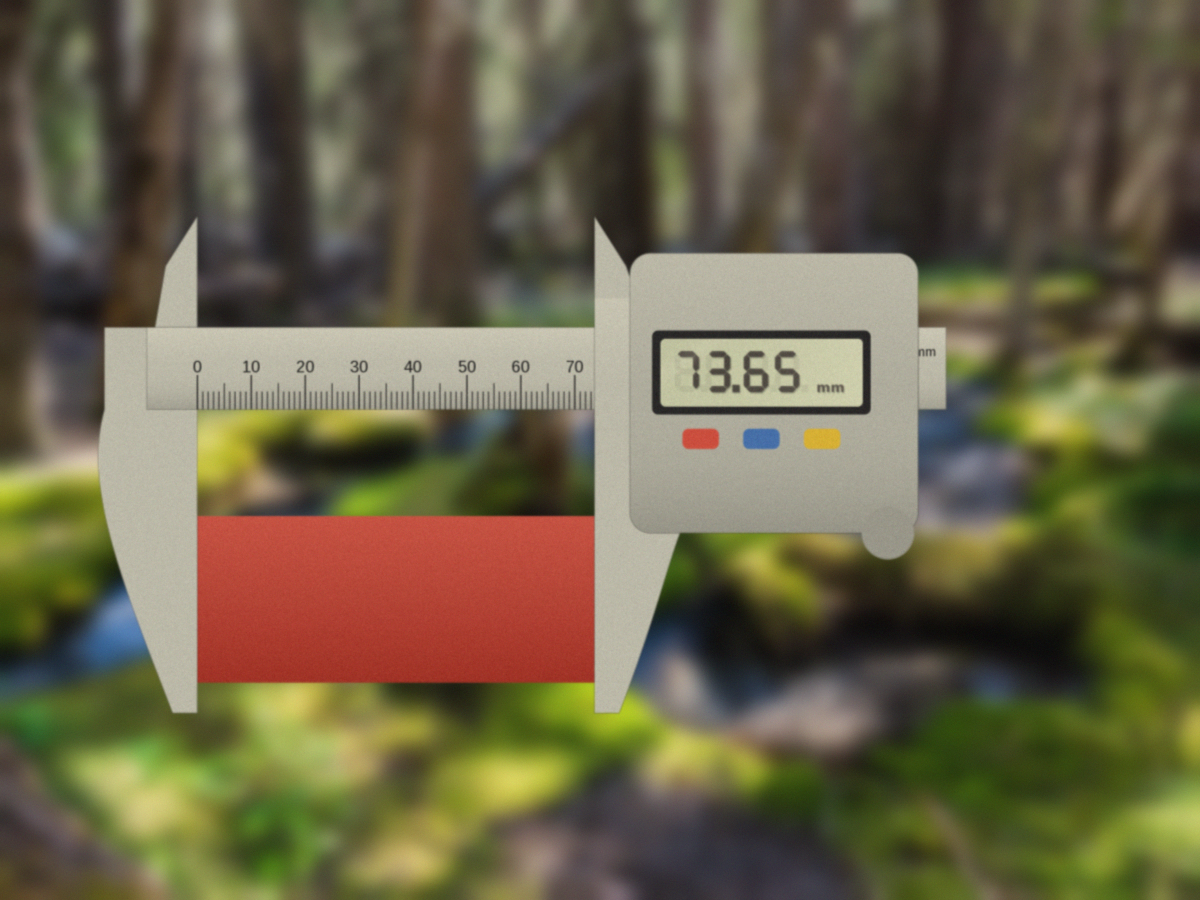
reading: **73.65** mm
